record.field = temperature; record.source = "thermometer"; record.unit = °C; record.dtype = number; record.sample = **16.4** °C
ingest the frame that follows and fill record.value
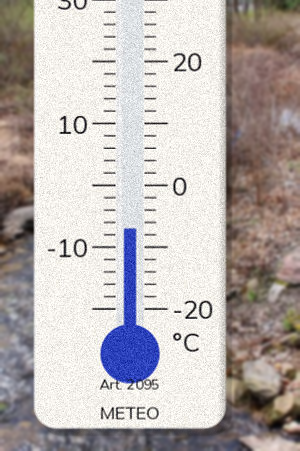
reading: **-7** °C
